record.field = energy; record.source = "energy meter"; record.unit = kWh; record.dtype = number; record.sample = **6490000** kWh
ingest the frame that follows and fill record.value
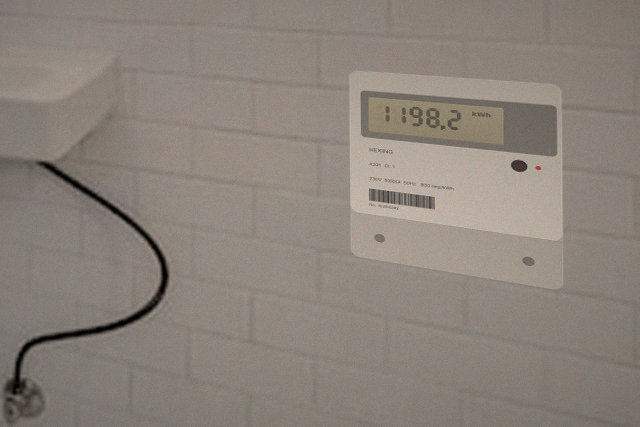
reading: **1198.2** kWh
